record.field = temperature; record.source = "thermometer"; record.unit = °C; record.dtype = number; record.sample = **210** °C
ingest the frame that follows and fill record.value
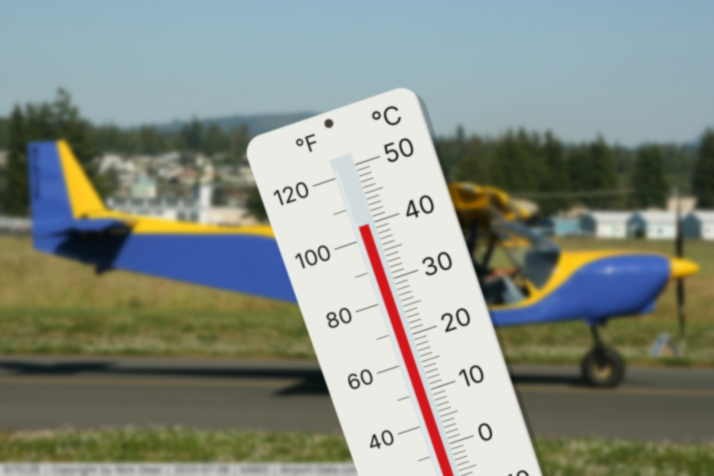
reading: **40** °C
